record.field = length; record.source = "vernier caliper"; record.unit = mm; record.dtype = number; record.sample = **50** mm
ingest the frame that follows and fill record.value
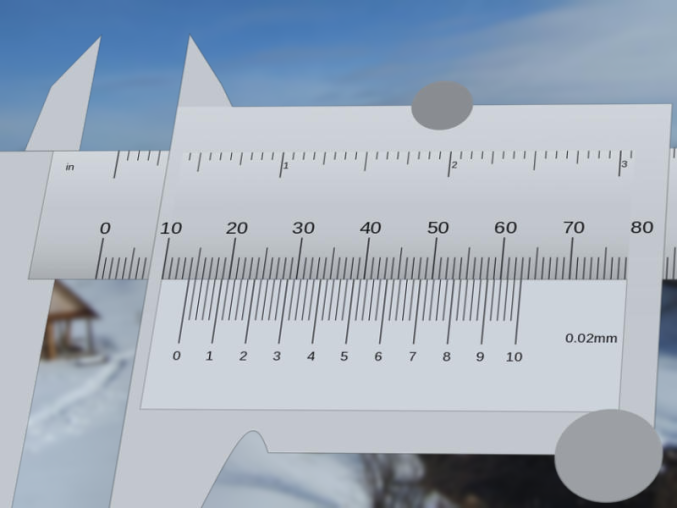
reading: **14.0** mm
